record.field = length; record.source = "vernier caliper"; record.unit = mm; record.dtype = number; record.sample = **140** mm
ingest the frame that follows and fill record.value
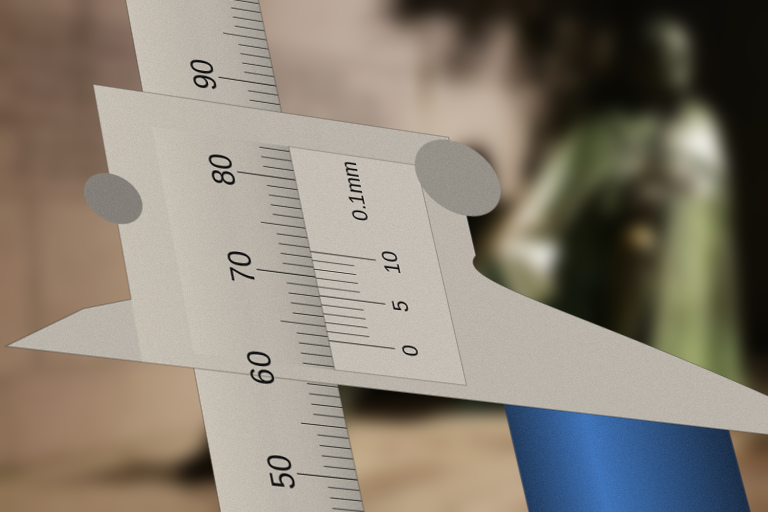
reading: **63.6** mm
